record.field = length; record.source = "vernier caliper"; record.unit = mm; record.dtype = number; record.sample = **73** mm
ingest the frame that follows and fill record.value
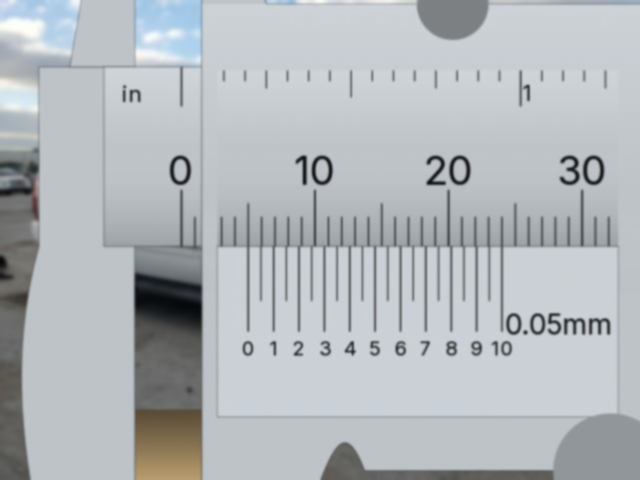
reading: **5.0** mm
